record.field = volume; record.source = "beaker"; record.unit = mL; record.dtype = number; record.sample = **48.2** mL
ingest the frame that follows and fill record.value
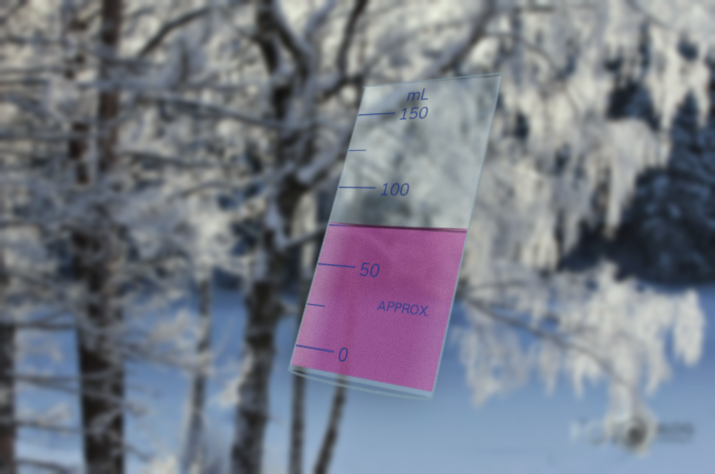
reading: **75** mL
